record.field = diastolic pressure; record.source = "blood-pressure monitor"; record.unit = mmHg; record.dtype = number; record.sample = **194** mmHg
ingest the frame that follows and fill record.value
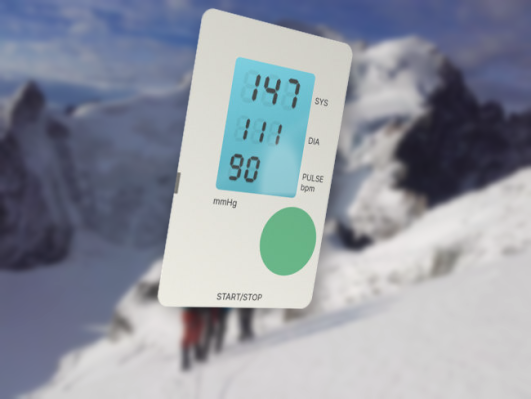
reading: **111** mmHg
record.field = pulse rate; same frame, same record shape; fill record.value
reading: **90** bpm
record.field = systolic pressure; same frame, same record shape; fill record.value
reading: **147** mmHg
